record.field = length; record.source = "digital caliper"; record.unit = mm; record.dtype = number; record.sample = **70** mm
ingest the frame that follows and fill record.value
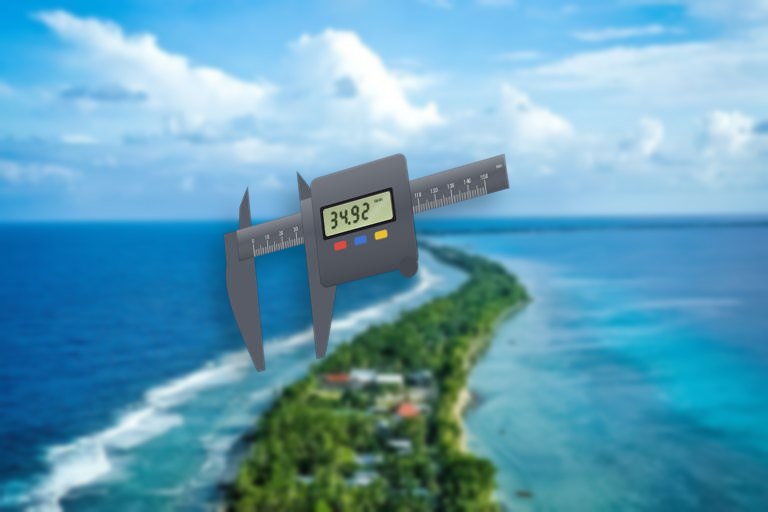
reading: **34.92** mm
